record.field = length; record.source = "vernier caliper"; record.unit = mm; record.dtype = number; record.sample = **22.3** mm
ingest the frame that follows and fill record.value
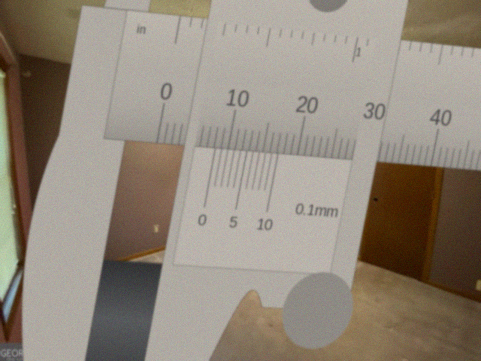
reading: **8.2** mm
